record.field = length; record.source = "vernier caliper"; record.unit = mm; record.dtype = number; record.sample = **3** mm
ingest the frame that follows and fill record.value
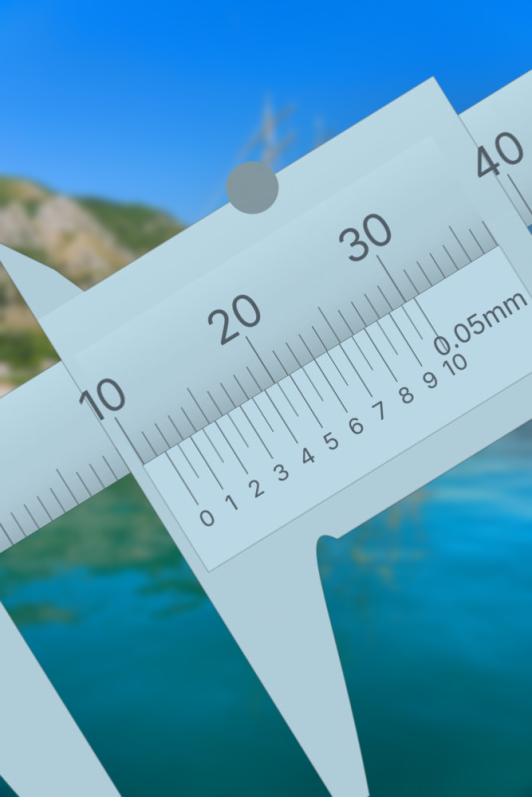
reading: **11.6** mm
